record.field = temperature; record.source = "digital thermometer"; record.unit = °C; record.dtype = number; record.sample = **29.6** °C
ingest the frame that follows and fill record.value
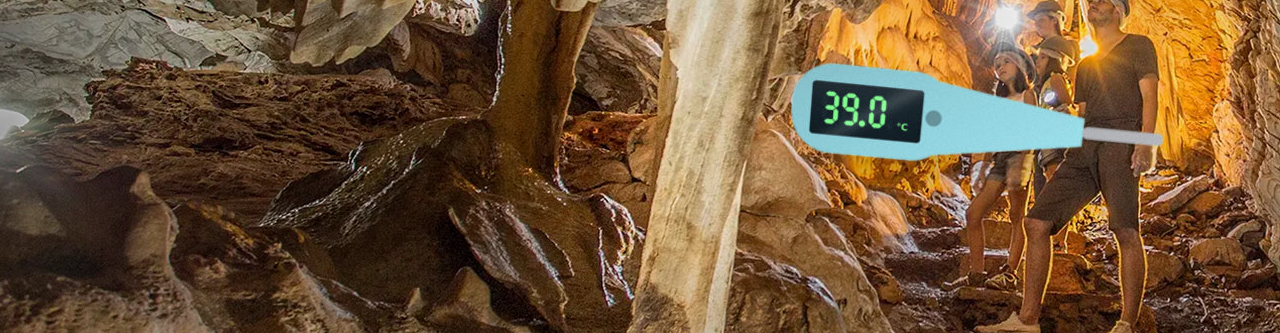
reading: **39.0** °C
